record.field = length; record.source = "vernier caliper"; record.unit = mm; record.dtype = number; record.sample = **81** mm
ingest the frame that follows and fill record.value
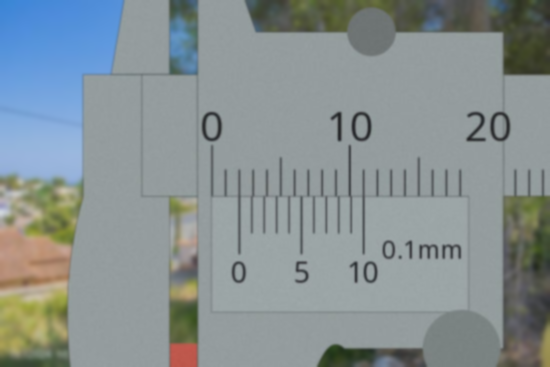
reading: **2.0** mm
